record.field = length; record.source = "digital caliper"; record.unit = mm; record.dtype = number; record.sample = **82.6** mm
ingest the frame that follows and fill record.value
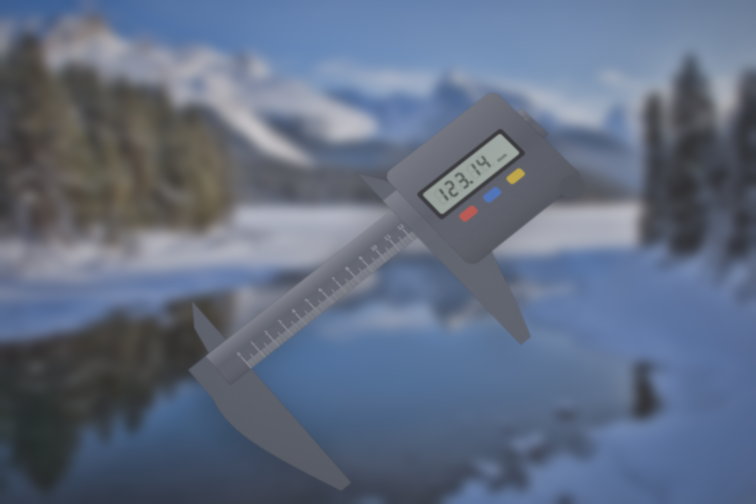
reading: **123.14** mm
